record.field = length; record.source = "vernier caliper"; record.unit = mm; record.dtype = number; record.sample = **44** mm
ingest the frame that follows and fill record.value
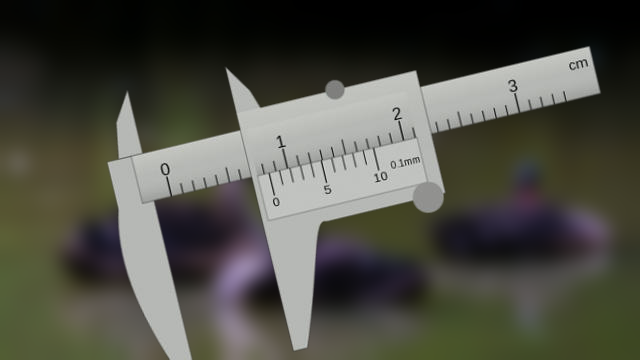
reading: **8.4** mm
